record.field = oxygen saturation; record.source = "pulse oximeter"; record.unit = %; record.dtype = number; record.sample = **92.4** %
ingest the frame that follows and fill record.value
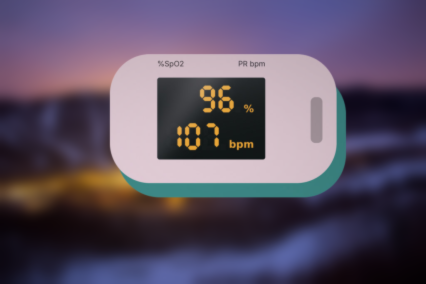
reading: **96** %
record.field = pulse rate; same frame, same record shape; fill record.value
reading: **107** bpm
